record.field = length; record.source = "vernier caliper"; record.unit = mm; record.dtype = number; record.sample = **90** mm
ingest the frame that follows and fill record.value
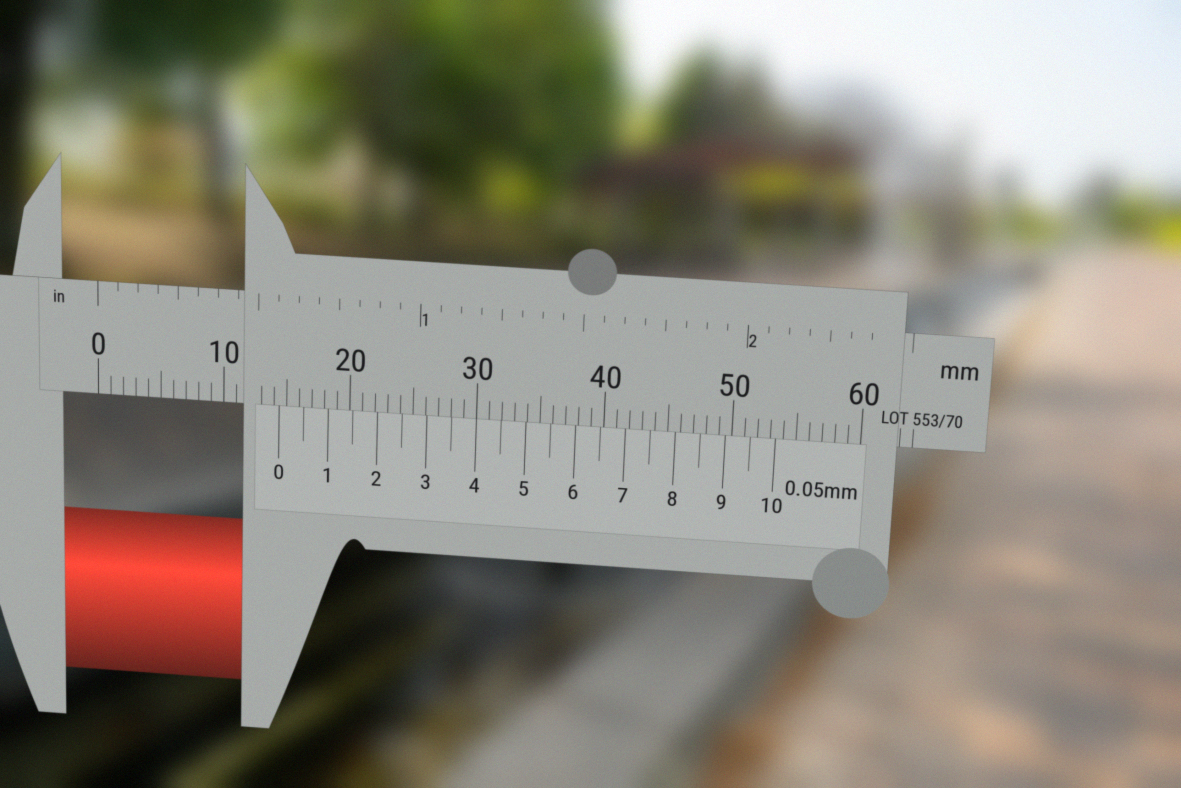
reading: **14.4** mm
